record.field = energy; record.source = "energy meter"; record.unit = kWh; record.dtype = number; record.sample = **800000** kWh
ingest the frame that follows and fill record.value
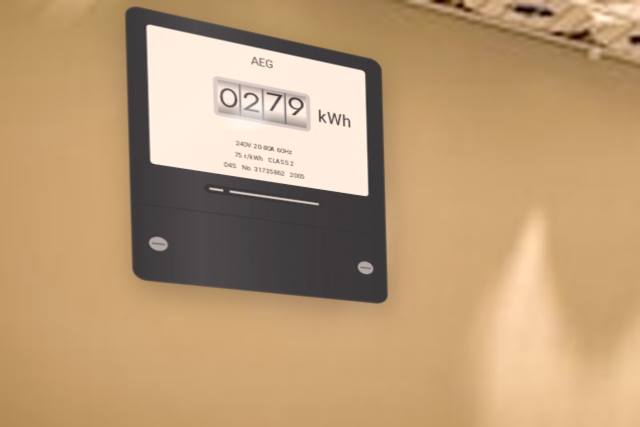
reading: **279** kWh
